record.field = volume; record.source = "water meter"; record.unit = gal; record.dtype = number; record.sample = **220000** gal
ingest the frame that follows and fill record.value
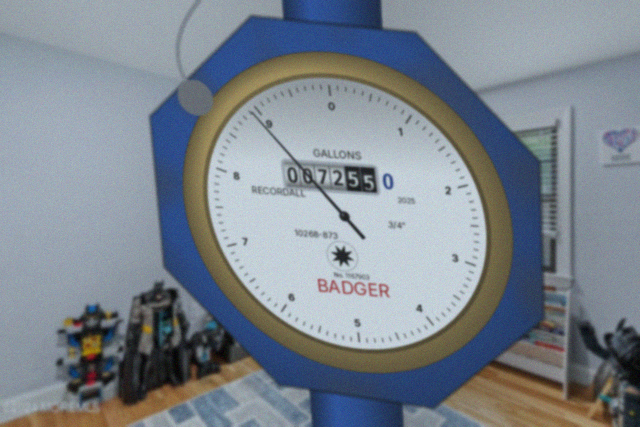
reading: **72548.9** gal
